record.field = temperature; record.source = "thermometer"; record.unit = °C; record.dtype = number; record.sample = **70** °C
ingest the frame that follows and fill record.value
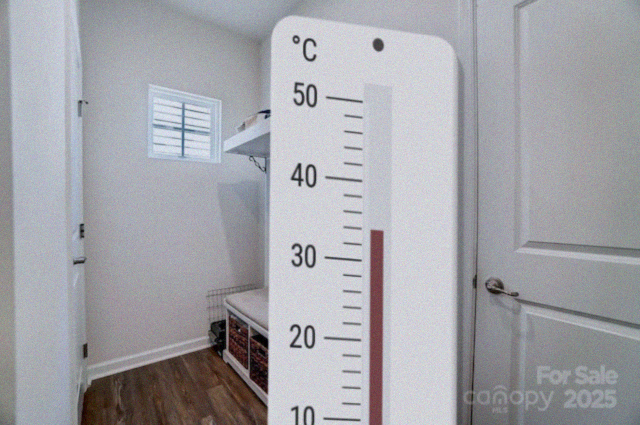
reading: **34** °C
